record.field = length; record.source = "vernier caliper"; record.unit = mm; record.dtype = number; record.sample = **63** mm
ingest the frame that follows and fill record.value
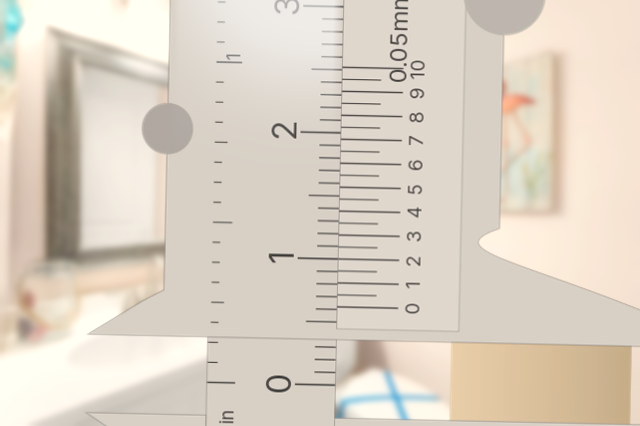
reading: **6.2** mm
